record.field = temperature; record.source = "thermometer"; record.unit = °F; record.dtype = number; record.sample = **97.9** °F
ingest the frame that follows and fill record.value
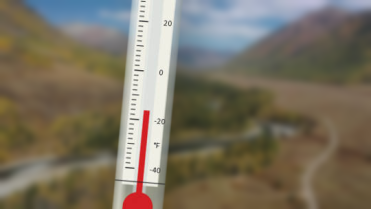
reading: **-16** °F
